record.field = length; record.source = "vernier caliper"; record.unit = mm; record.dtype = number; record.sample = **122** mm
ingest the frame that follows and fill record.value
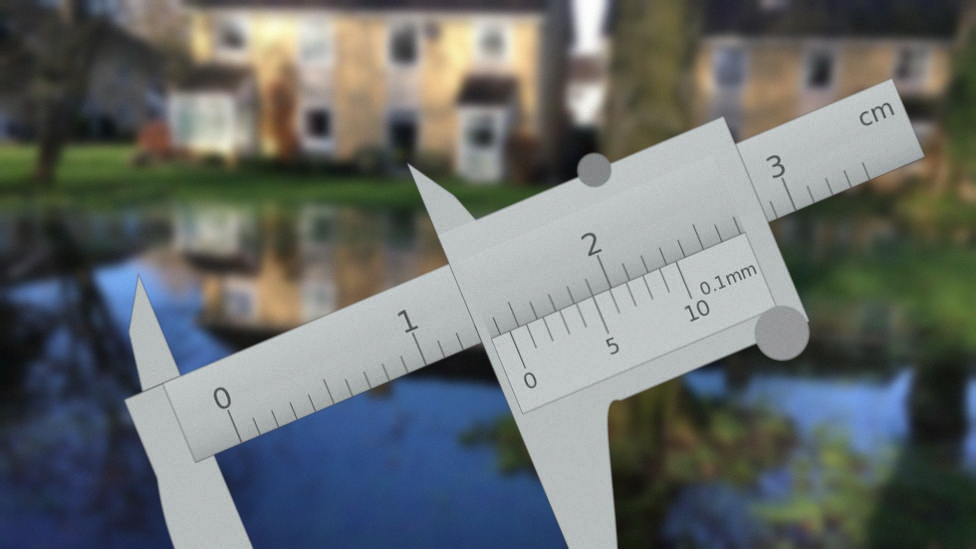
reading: **14.5** mm
